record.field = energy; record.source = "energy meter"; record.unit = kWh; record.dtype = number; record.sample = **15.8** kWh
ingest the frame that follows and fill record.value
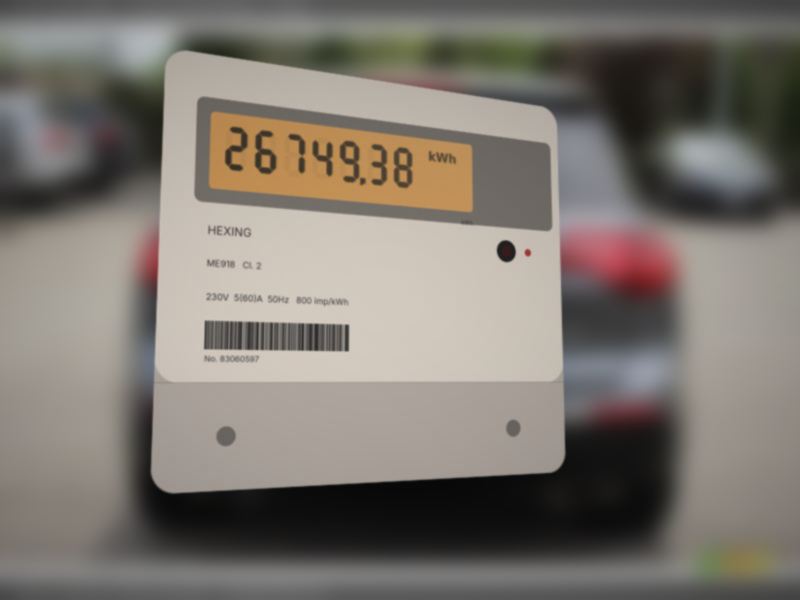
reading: **26749.38** kWh
